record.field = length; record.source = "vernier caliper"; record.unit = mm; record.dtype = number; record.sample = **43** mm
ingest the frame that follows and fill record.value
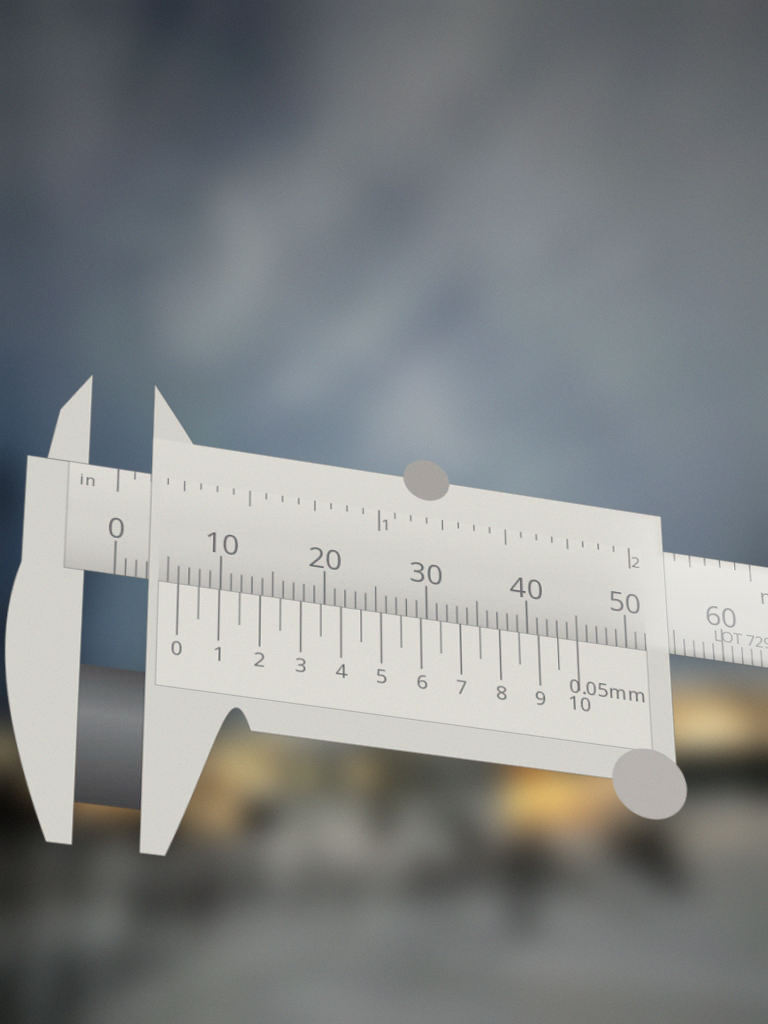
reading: **6.0** mm
